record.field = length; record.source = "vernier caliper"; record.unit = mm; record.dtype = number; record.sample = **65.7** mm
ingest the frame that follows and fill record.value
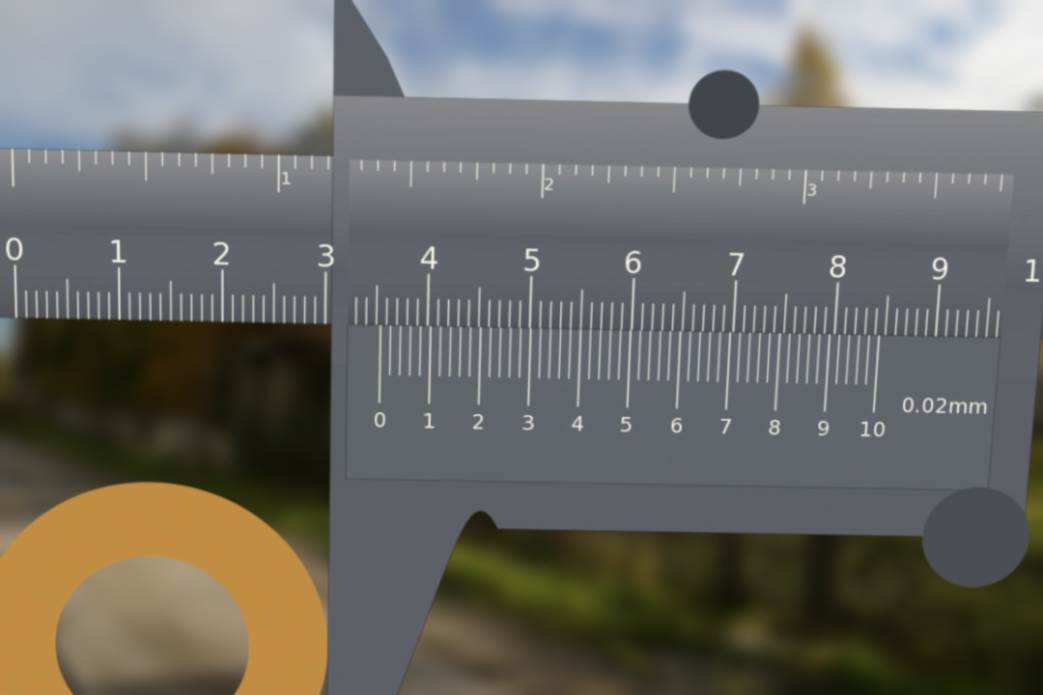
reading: **35.4** mm
